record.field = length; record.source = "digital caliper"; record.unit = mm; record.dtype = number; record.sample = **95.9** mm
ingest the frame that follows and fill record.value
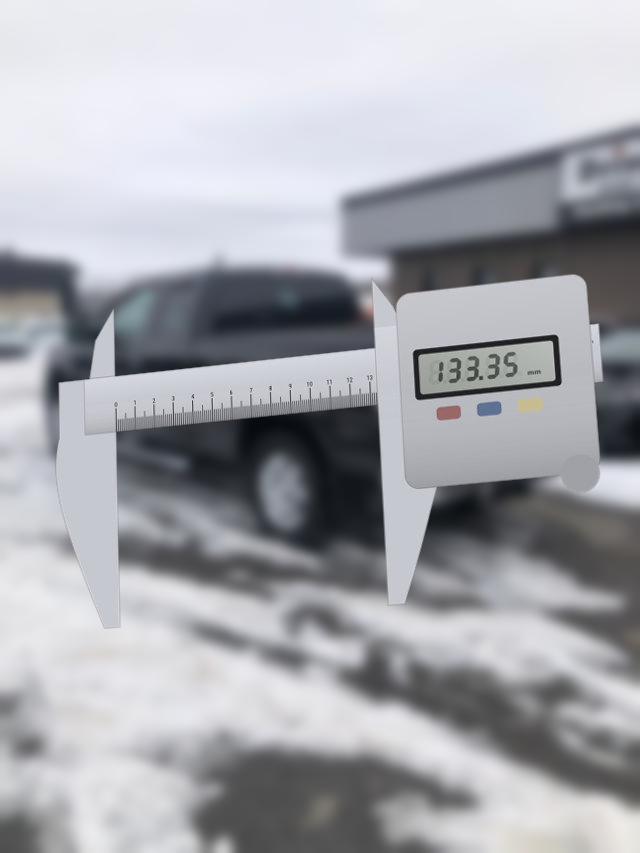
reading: **133.35** mm
